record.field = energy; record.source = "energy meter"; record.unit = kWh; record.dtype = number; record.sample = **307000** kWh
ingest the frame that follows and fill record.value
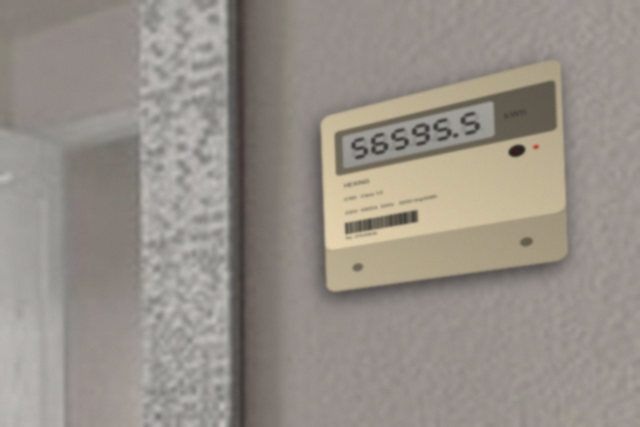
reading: **56595.5** kWh
